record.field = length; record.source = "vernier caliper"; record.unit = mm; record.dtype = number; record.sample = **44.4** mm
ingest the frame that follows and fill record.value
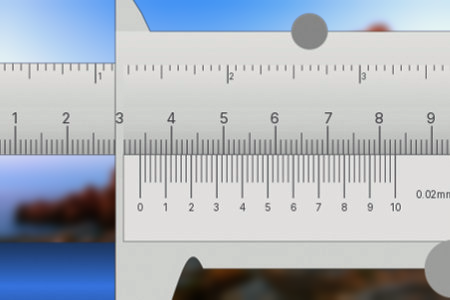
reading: **34.0** mm
